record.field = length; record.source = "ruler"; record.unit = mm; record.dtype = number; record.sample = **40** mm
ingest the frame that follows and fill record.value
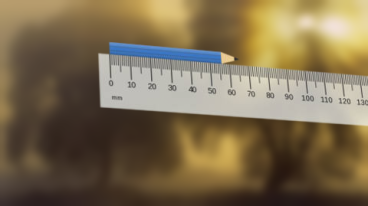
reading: **65** mm
